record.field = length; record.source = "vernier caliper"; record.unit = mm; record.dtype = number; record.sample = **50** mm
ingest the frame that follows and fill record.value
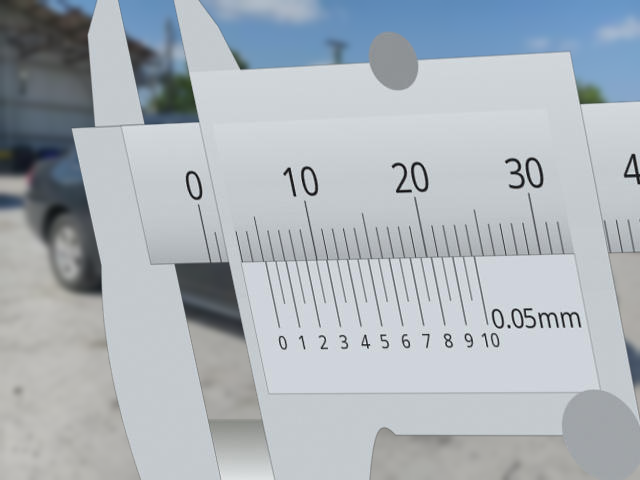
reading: **5.2** mm
